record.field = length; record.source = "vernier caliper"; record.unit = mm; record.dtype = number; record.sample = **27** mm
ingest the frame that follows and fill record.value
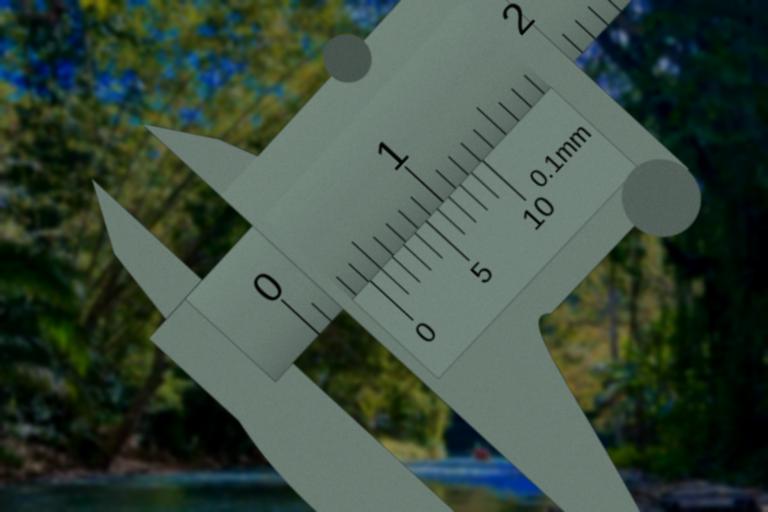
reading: **4.1** mm
